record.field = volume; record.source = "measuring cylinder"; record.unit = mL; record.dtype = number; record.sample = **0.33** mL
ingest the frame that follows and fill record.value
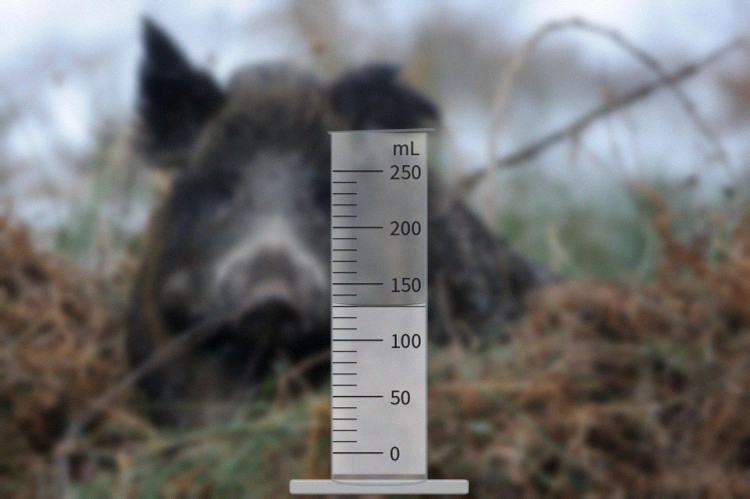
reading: **130** mL
